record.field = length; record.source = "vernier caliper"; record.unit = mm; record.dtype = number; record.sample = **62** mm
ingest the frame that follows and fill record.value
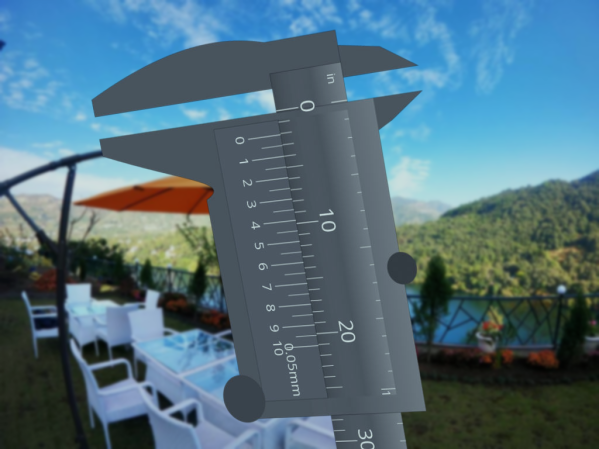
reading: **2.1** mm
